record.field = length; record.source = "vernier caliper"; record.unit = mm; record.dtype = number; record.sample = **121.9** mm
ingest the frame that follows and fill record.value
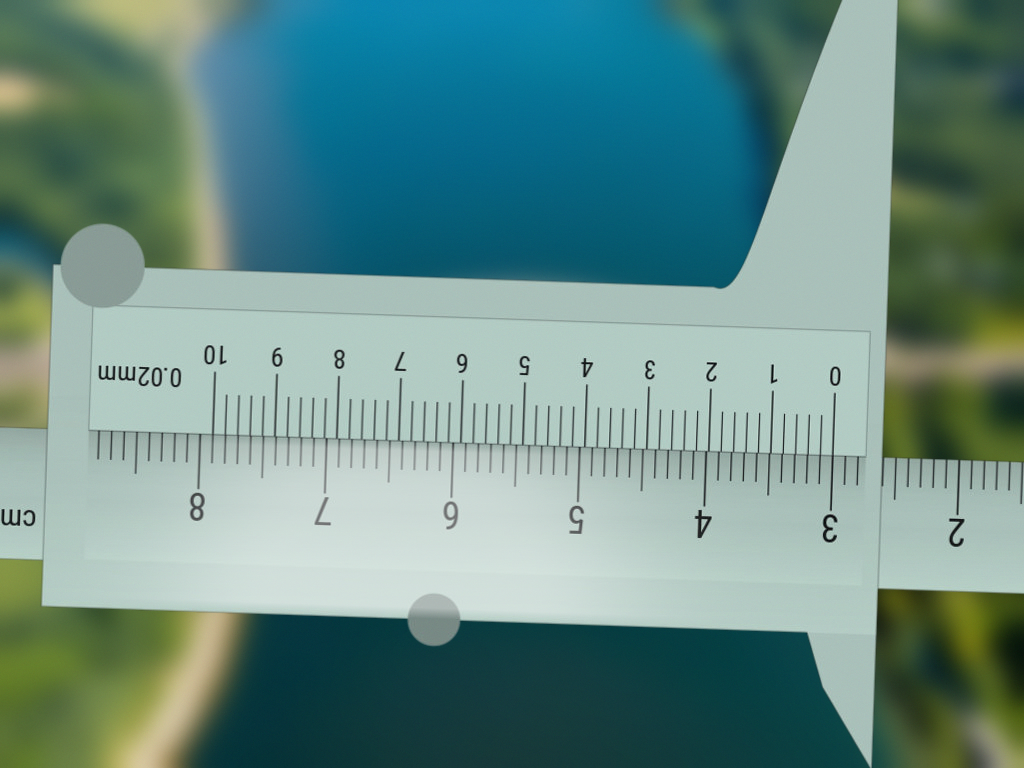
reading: **30.0** mm
